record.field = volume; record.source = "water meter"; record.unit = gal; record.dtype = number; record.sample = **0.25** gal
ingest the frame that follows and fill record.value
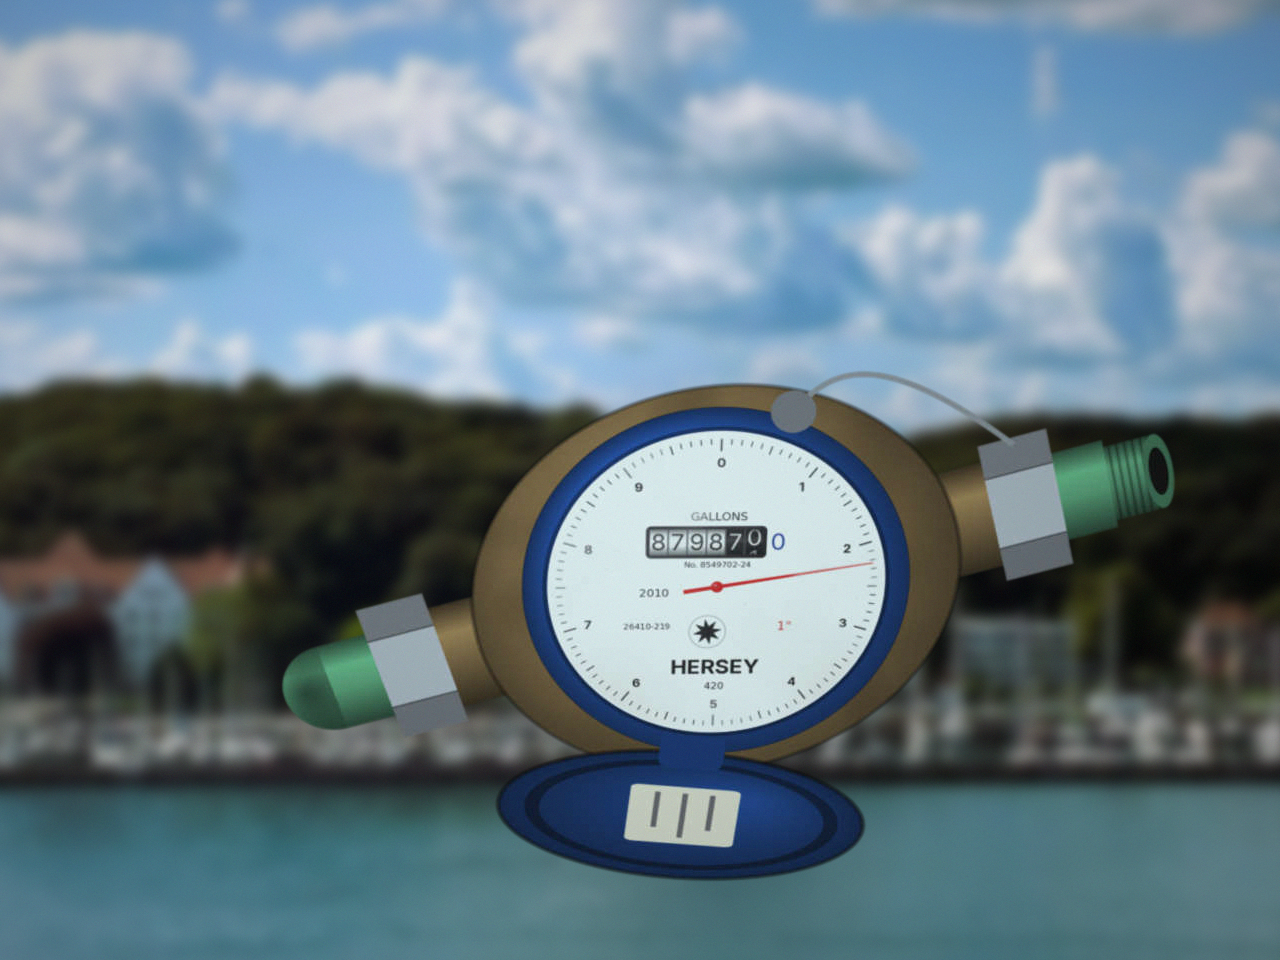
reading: **8798702.2** gal
